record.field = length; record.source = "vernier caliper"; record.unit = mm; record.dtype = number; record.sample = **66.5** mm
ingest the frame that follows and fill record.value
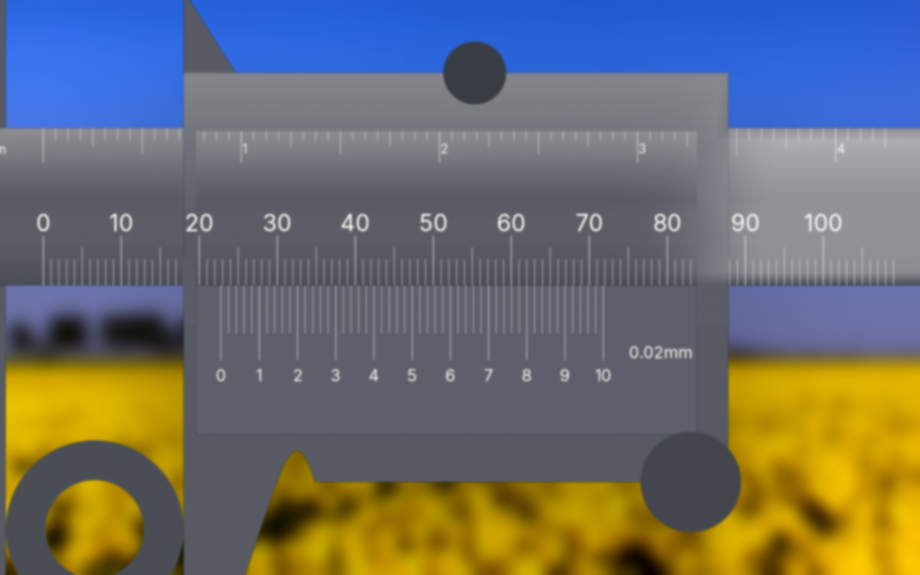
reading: **22.8** mm
